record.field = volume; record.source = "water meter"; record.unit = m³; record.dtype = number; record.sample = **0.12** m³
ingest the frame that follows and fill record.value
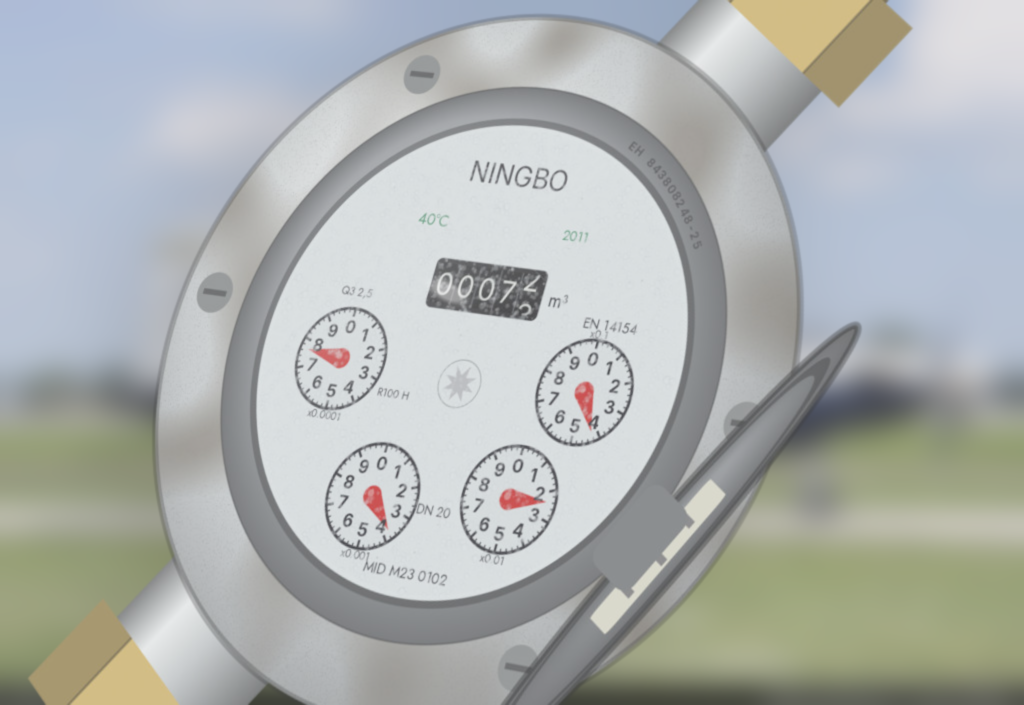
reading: **72.4237** m³
